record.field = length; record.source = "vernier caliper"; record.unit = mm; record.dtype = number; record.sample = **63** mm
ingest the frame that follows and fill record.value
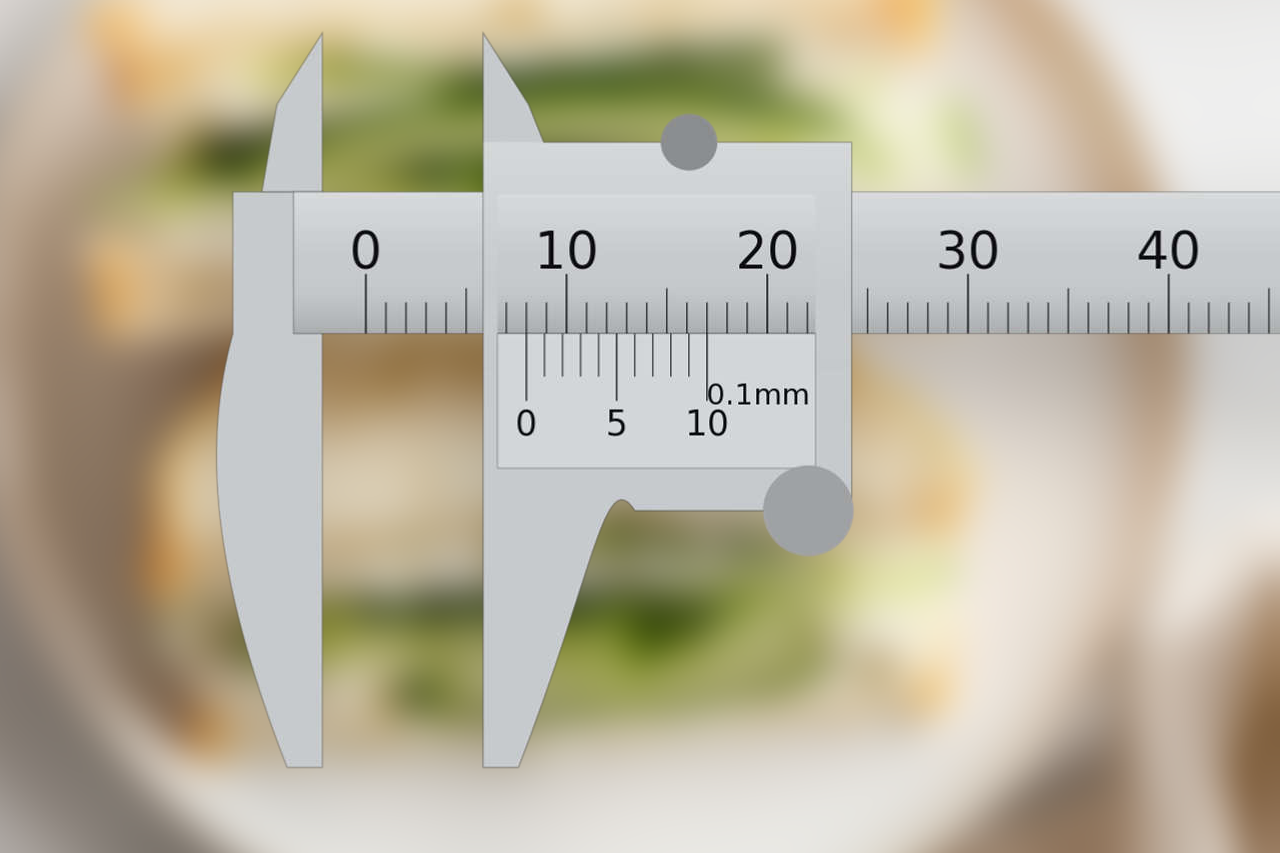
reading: **8.0** mm
